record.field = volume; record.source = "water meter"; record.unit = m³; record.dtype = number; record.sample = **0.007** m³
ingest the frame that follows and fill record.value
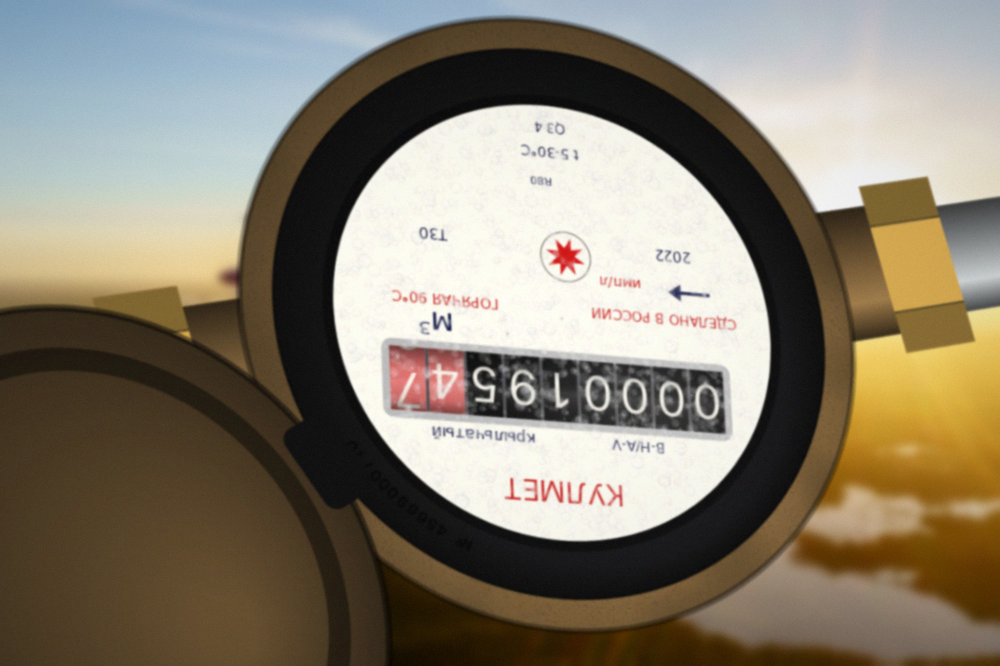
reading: **195.47** m³
